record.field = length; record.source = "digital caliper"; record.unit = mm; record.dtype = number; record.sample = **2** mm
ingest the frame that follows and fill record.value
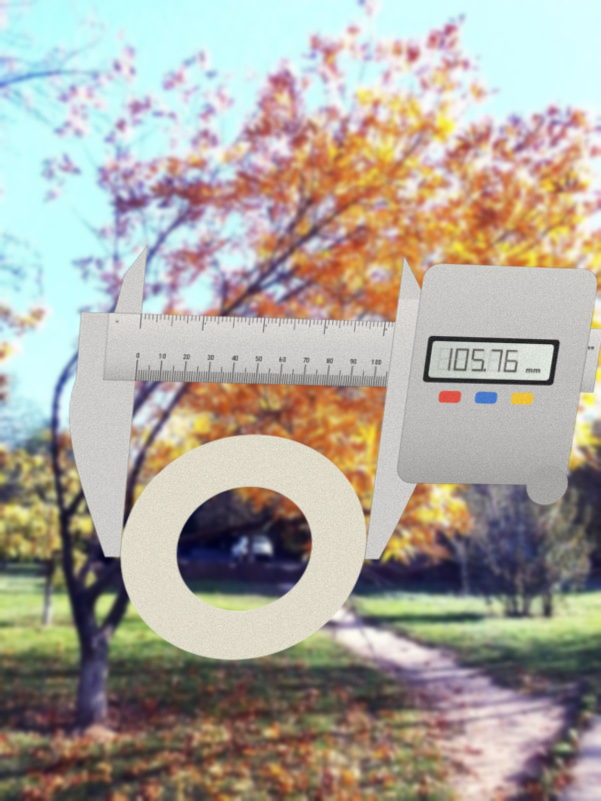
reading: **105.76** mm
